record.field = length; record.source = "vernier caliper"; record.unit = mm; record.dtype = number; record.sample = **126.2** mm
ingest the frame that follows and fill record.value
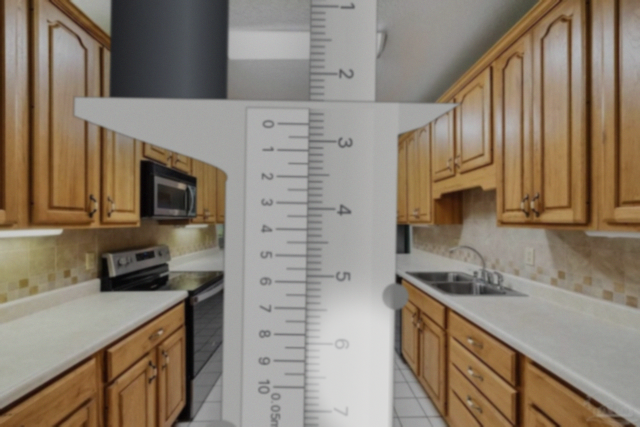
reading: **27.5** mm
